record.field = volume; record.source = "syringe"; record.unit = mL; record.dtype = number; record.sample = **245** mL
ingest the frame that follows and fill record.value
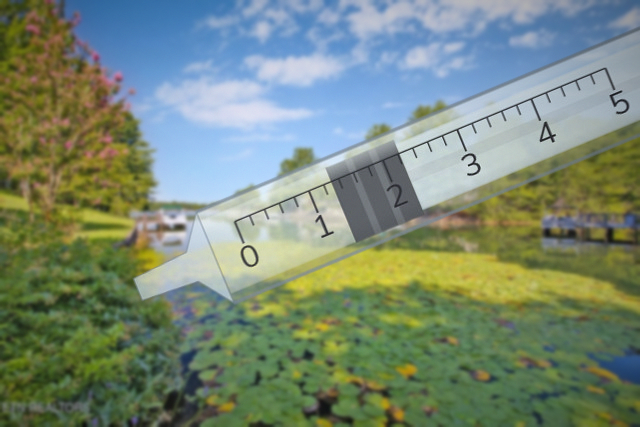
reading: **1.3** mL
